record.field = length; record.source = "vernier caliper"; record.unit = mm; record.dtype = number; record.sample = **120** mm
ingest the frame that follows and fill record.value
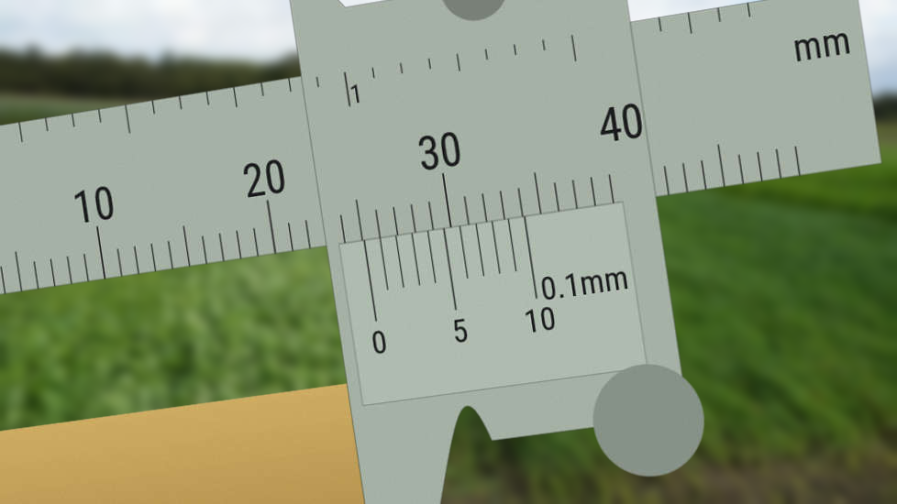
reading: **25.1** mm
